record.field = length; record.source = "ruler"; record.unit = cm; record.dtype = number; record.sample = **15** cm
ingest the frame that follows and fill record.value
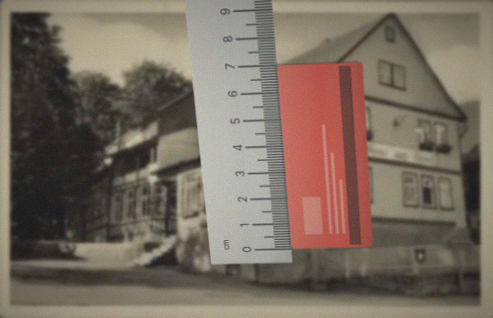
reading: **7** cm
